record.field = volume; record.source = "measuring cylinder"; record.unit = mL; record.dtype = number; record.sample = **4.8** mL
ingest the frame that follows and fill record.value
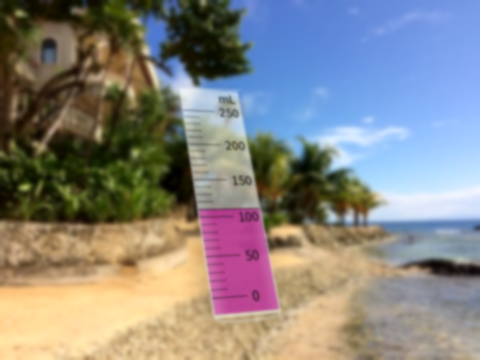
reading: **110** mL
